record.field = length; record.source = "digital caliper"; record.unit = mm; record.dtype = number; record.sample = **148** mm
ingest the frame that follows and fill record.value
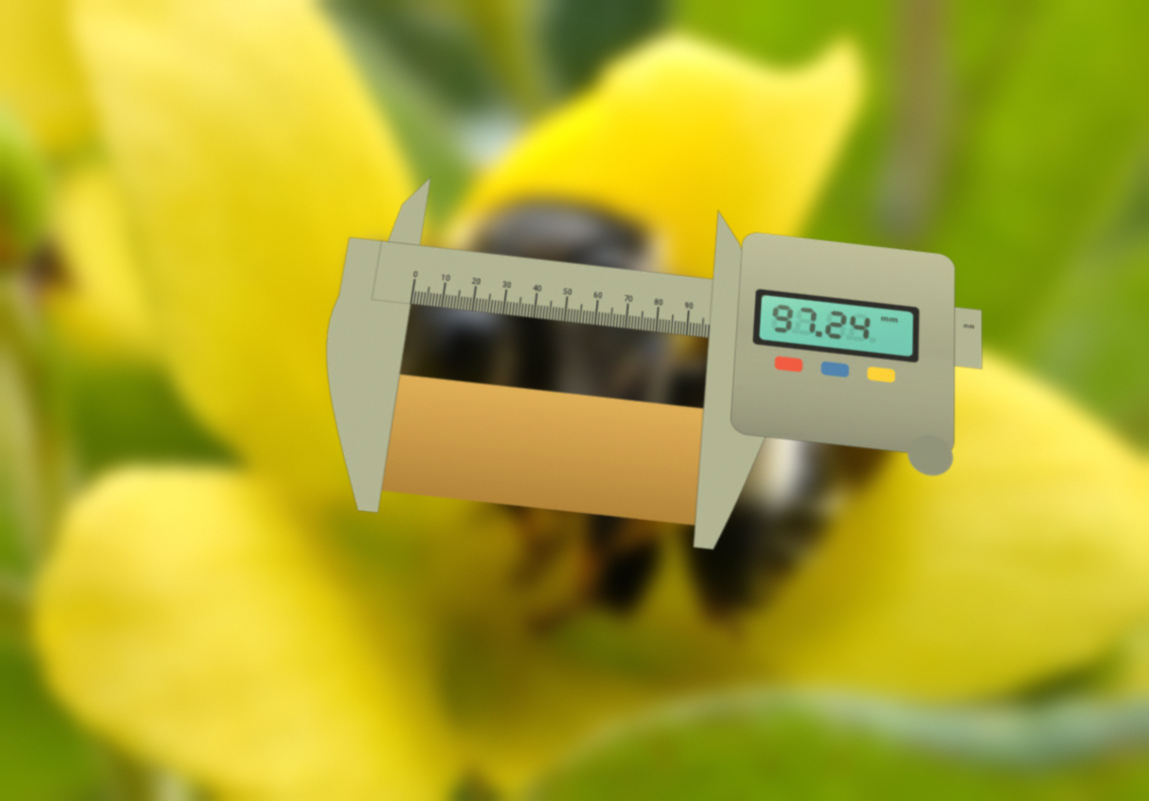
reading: **97.24** mm
